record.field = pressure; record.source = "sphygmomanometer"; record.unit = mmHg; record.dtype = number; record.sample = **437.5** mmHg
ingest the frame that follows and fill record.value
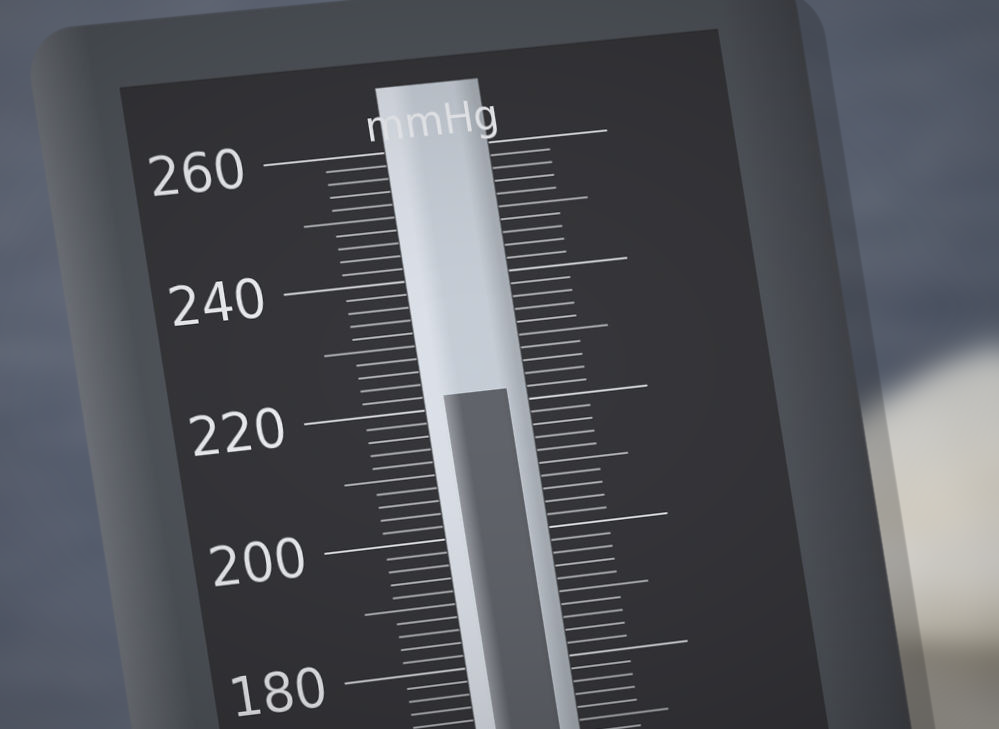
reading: **222** mmHg
